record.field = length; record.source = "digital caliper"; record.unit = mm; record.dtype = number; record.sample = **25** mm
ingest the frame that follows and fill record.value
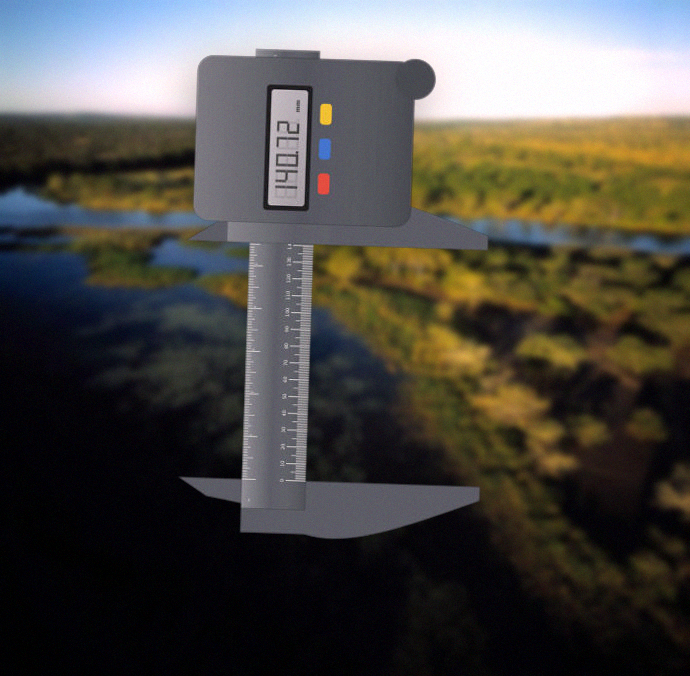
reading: **140.72** mm
